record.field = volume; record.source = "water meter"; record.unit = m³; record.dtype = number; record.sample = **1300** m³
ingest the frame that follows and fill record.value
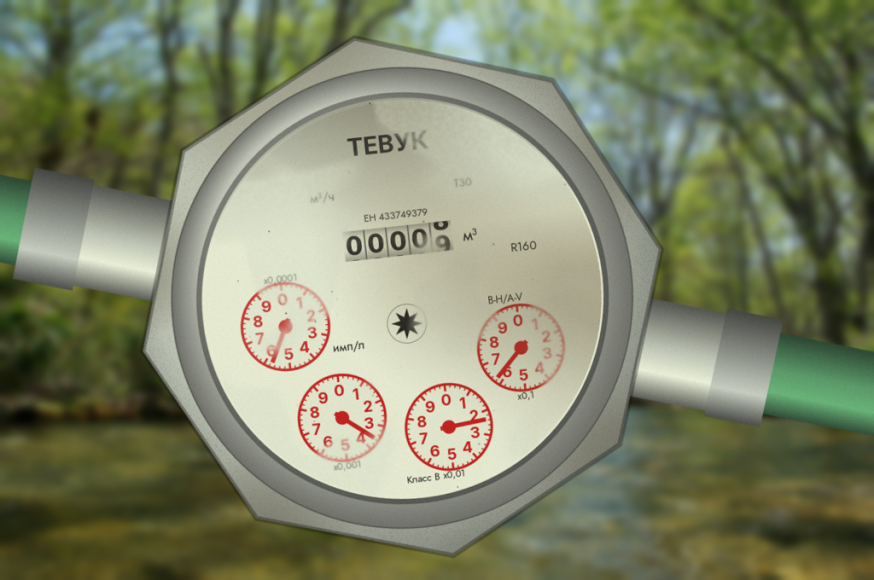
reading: **8.6235** m³
